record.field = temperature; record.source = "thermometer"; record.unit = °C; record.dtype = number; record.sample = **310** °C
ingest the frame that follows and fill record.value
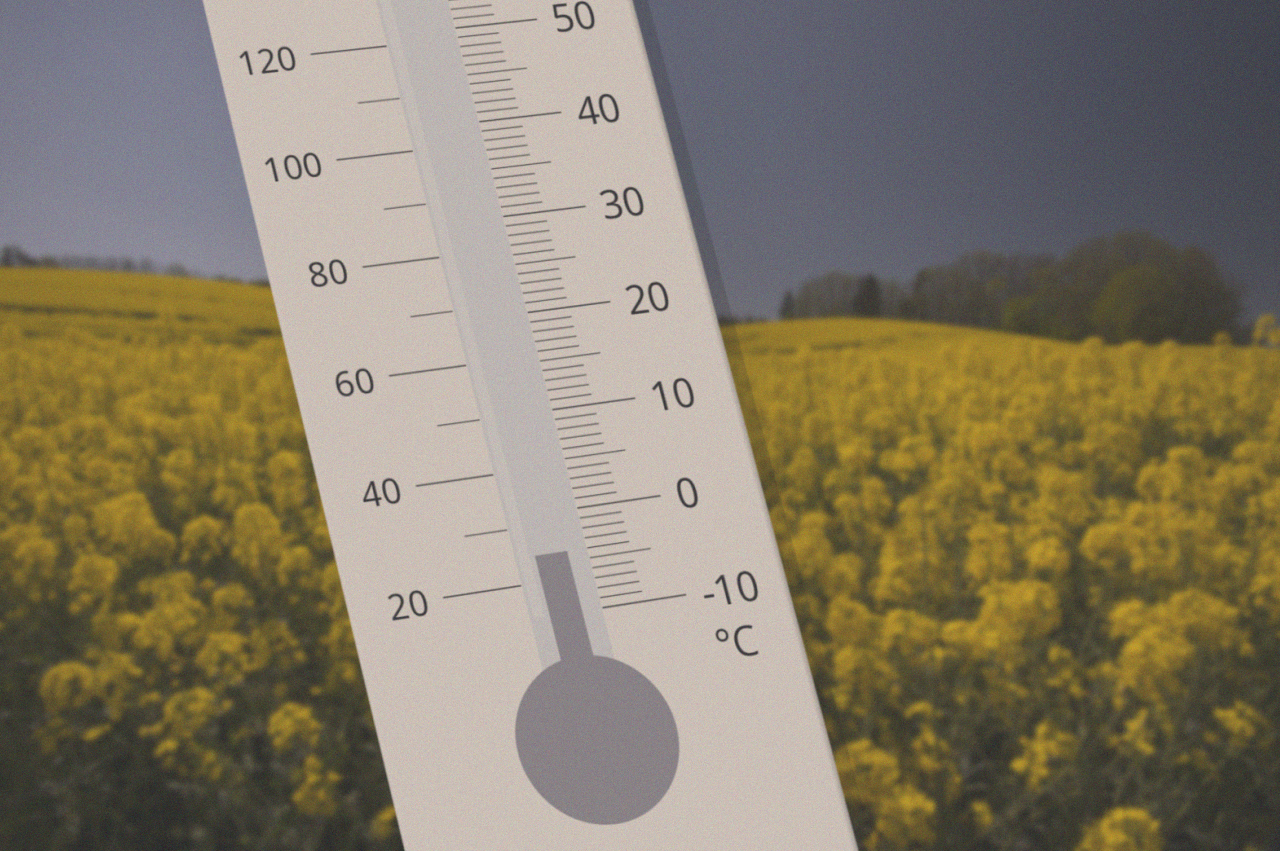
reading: **-4** °C
